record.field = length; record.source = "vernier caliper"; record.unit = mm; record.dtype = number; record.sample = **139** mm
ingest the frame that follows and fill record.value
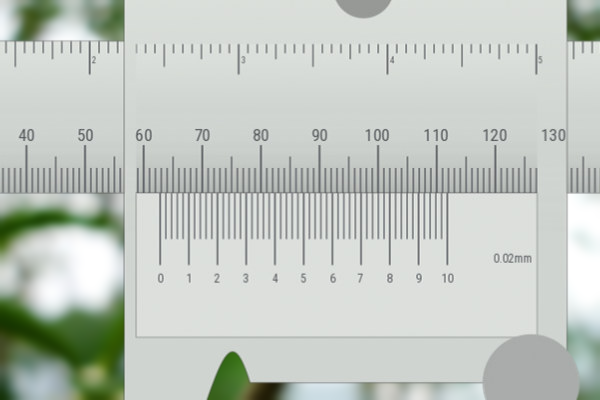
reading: **62.8** mm
